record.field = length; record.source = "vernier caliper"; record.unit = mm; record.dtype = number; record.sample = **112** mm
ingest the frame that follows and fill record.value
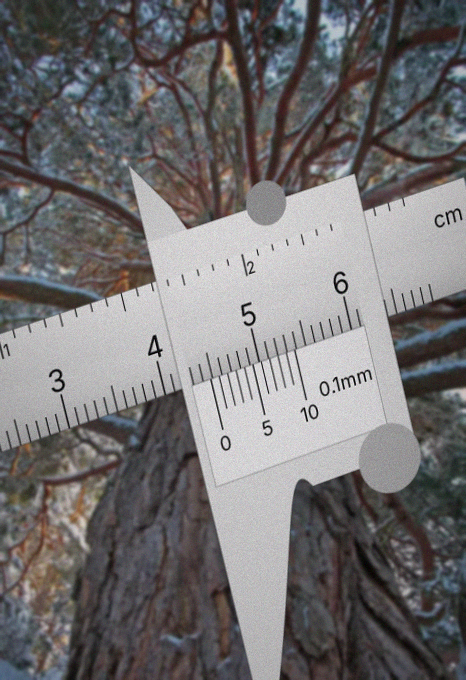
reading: **44.8** mm
